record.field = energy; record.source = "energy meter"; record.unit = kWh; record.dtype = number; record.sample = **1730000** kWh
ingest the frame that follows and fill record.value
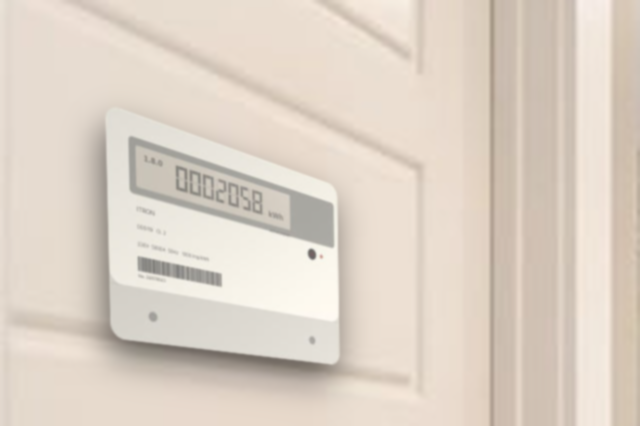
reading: **2058** kWh
